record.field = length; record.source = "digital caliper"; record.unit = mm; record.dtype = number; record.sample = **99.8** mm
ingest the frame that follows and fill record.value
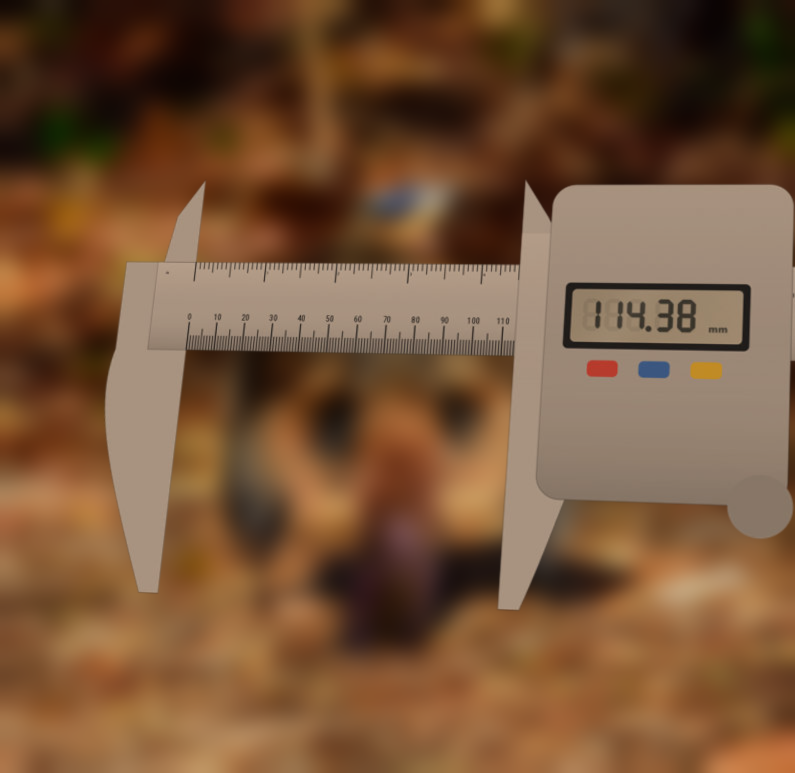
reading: **114.38** mm
